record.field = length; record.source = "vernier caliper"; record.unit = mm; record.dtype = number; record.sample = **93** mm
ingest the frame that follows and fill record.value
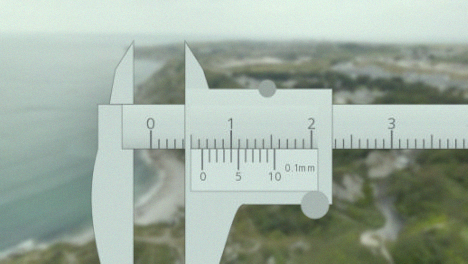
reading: **6.4** mm
